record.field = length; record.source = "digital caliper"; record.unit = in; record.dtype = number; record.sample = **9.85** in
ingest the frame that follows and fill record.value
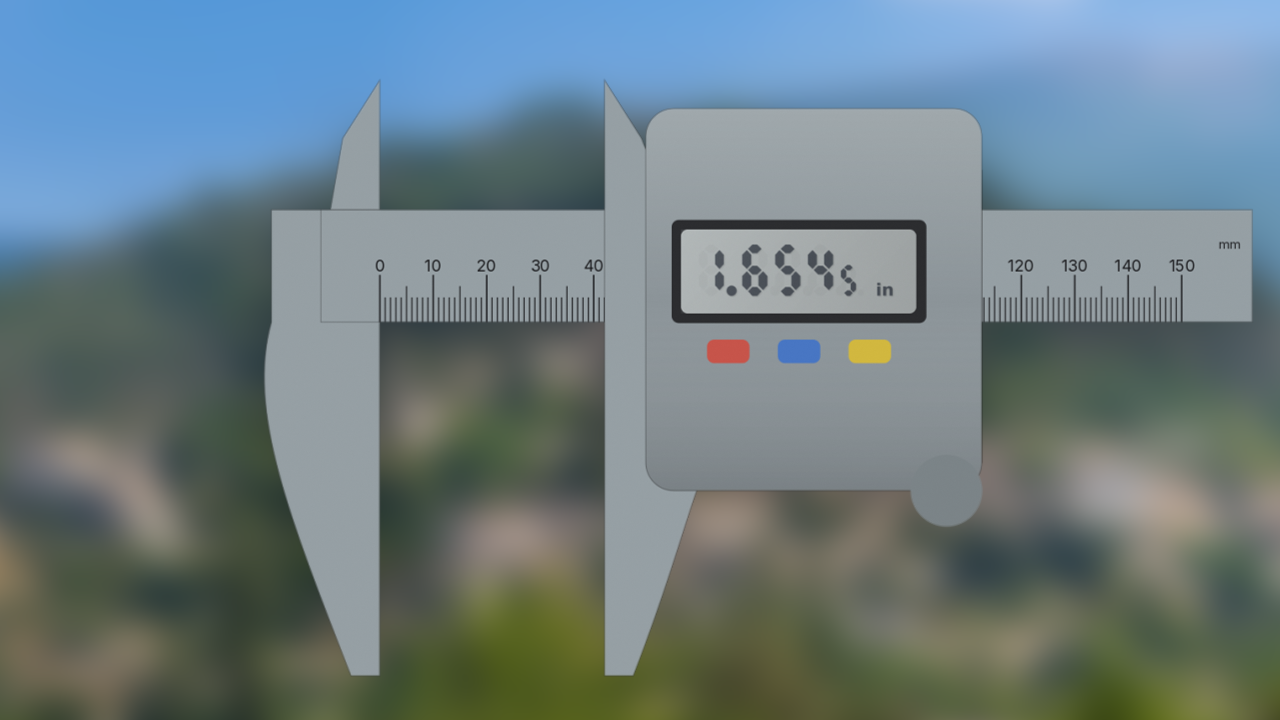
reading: **1.6545** in
